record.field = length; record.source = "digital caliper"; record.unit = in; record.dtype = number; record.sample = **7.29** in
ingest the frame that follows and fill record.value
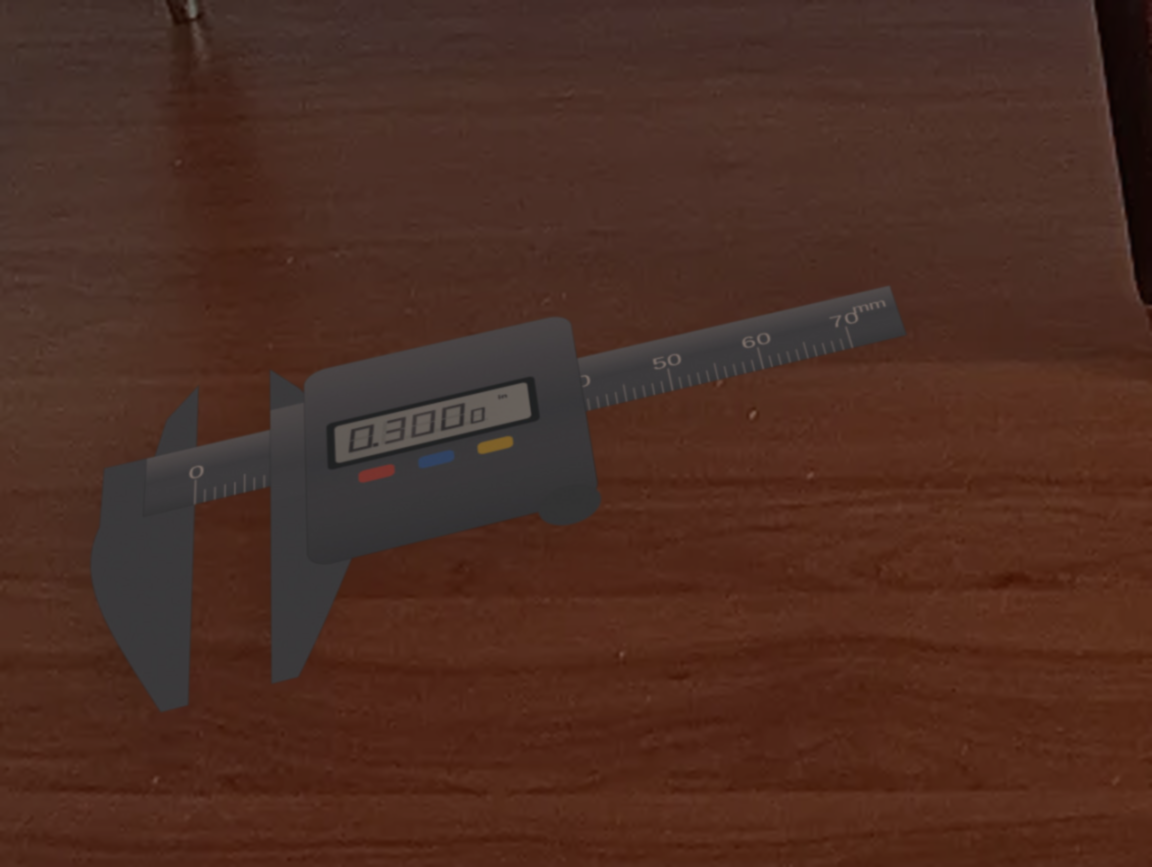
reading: **0.3000** in
